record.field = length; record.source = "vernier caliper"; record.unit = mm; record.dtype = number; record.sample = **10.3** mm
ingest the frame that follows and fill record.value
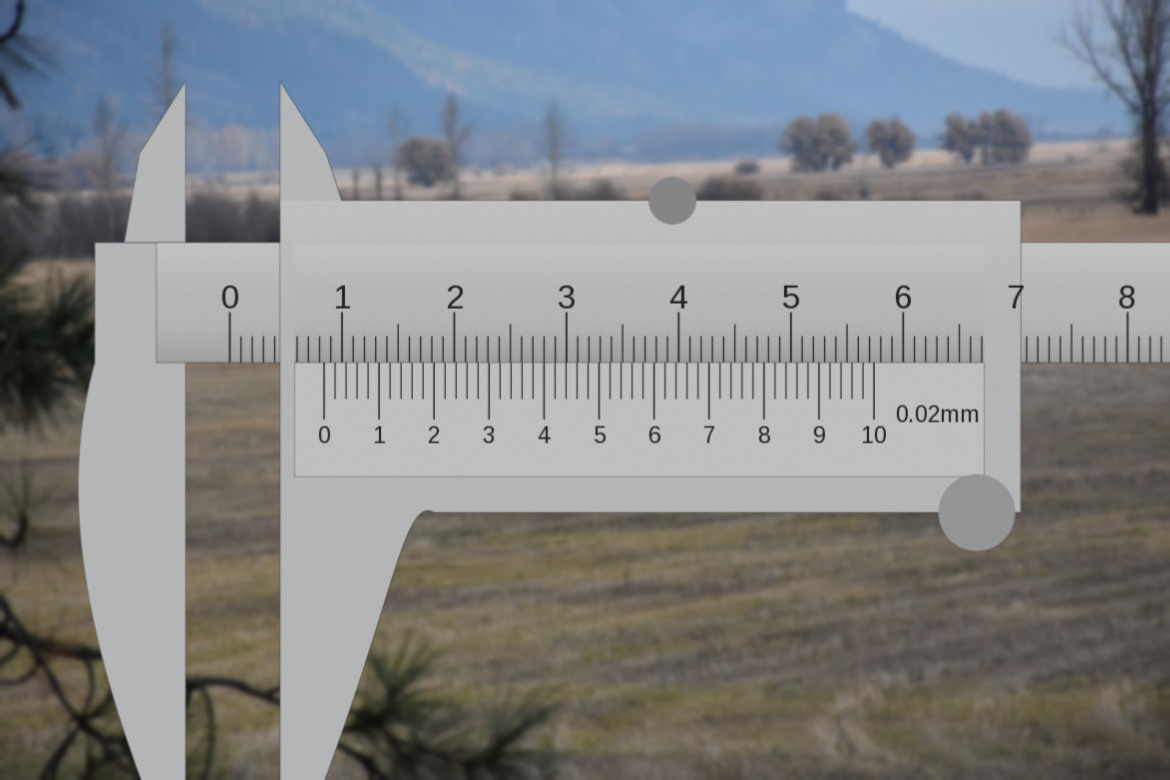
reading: **8.4** mm
